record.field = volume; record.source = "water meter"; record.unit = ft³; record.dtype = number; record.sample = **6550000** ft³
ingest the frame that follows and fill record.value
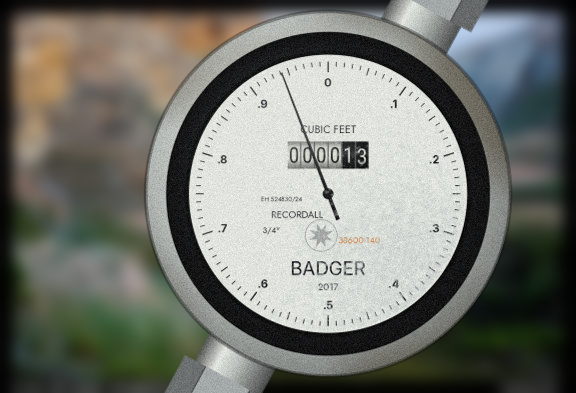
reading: **12.94** ft³
